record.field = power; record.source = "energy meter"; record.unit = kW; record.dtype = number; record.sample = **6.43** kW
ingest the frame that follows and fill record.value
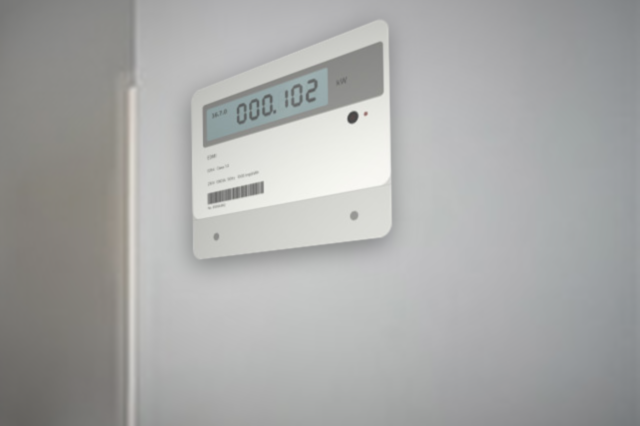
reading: **0.102** kW
